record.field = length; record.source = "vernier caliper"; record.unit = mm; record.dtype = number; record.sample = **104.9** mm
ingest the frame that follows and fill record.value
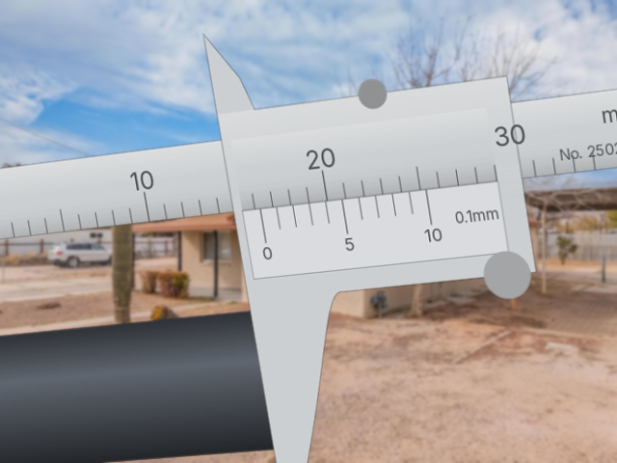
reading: **16.3** mm
